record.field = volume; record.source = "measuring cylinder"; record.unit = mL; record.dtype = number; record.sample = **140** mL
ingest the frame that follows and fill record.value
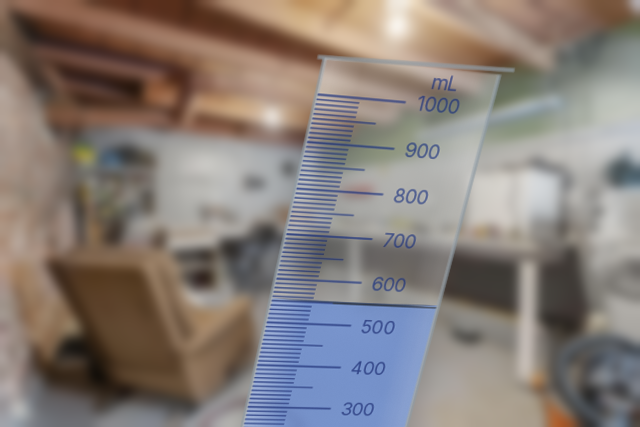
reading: **550** mL
